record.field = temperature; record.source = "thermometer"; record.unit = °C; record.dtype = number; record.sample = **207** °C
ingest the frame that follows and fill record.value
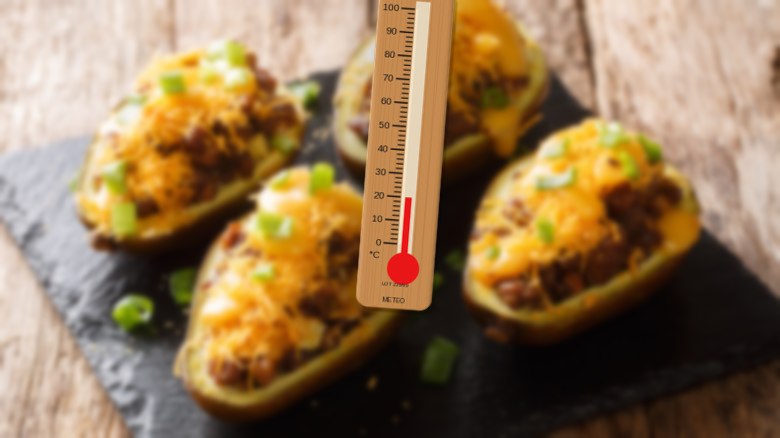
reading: **20** °C
